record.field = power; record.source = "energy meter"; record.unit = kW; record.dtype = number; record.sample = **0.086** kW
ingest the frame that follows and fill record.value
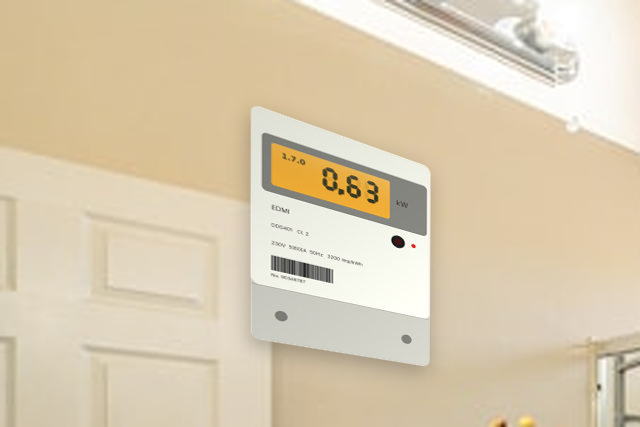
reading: **0.63** kW
